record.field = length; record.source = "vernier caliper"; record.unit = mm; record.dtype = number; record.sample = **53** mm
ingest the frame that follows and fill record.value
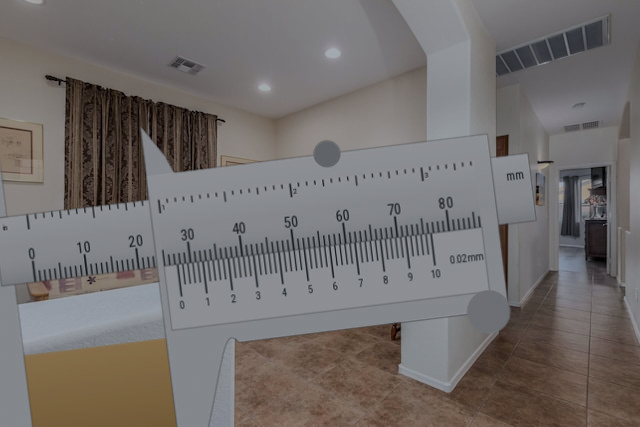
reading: **27.5** mm
